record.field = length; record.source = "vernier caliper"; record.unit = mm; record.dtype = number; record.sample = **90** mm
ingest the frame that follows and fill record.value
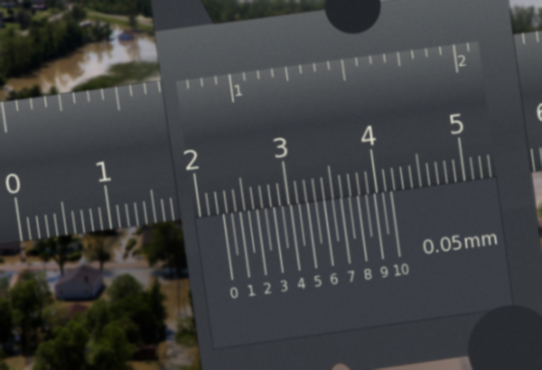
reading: **22.6** mm
